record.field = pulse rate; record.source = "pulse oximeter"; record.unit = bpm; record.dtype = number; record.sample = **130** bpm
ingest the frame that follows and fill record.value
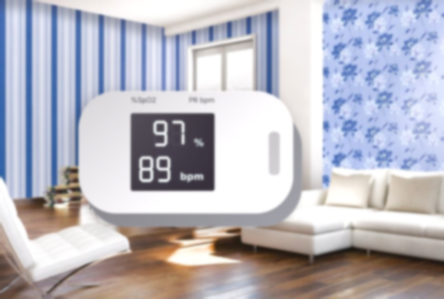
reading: **89** bpm
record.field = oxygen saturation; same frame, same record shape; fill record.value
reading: **97** %
